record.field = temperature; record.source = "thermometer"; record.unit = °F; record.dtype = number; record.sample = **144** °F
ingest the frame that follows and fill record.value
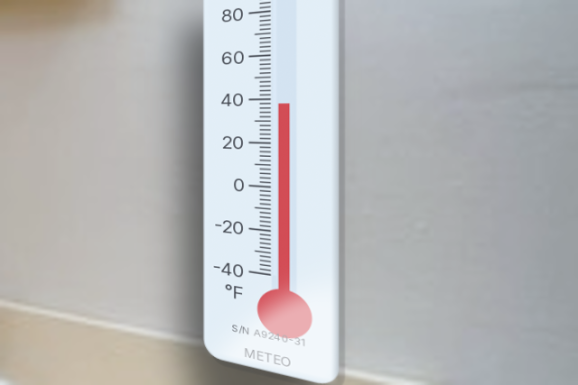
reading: **38** °F
